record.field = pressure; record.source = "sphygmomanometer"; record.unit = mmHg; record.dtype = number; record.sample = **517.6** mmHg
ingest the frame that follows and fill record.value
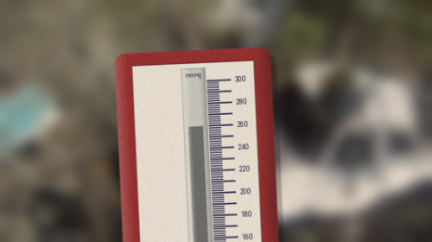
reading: **260** mmHg
